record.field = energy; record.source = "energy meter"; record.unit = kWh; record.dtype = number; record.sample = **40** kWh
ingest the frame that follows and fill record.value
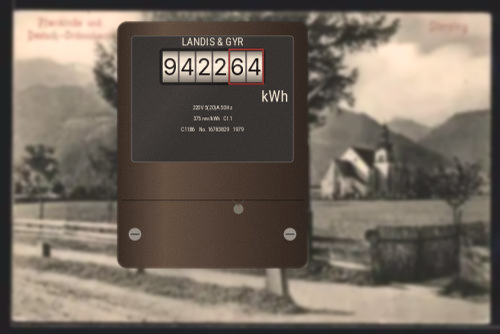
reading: **9422.64** kWh
